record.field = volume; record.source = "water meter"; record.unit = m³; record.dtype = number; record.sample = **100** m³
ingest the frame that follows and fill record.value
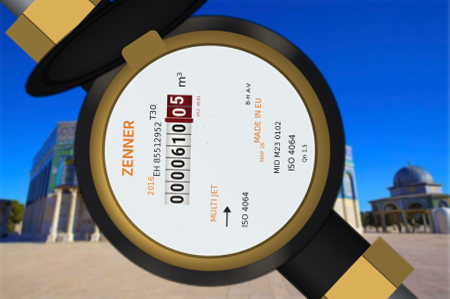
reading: **610.05** m³
